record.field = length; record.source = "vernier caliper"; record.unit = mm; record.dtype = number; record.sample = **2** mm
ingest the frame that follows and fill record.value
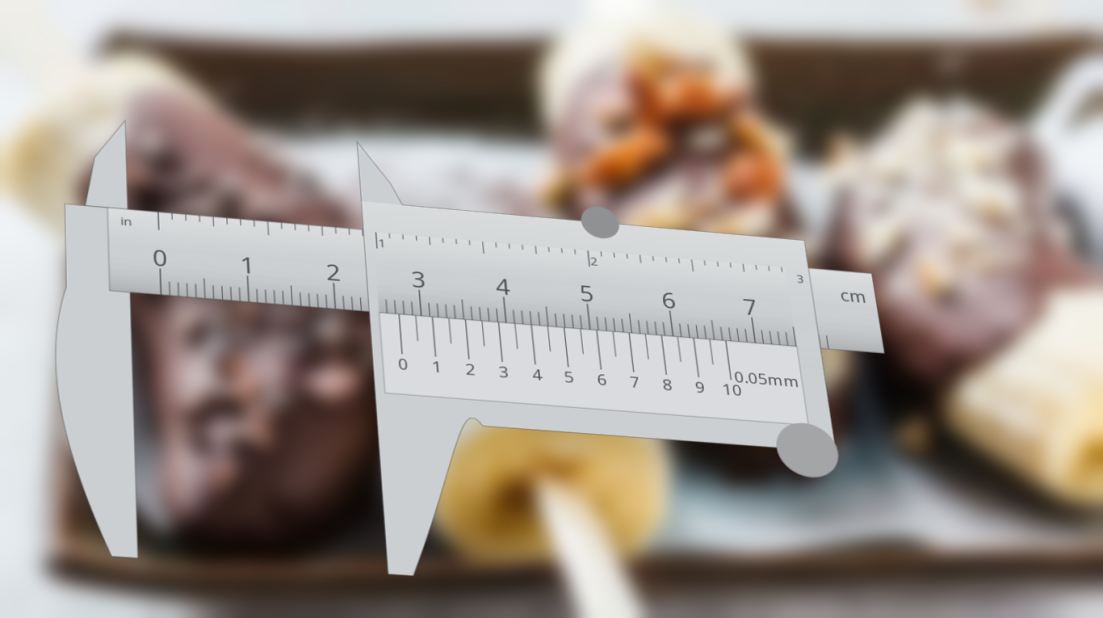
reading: **27.4** mm
